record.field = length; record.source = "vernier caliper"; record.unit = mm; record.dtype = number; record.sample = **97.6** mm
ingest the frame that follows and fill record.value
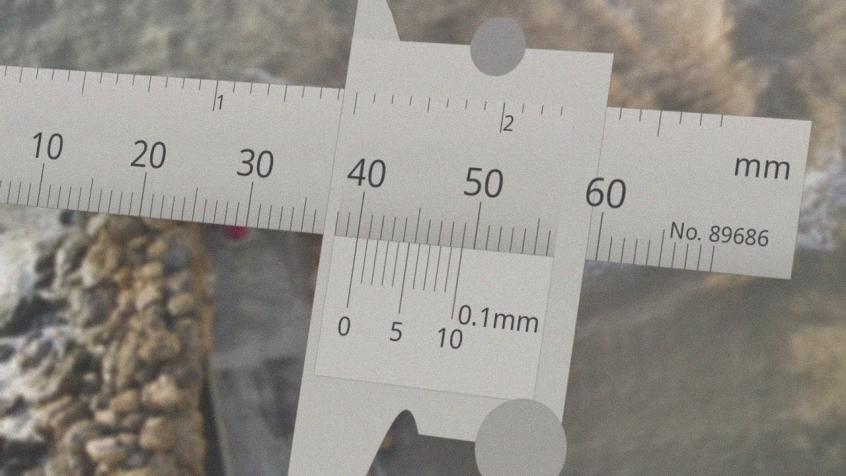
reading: **40.0** mm
